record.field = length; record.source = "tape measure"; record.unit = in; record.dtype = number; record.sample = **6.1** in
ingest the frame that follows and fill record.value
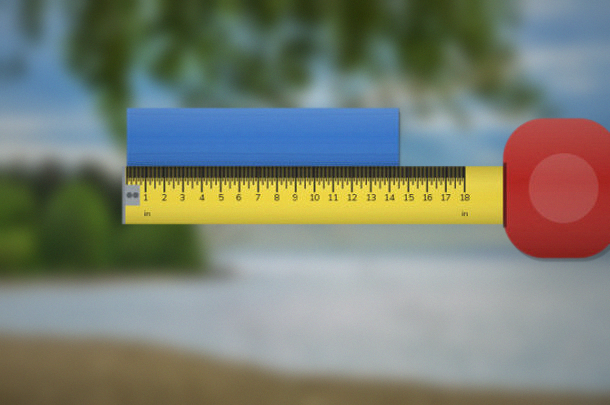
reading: **14.5** in
